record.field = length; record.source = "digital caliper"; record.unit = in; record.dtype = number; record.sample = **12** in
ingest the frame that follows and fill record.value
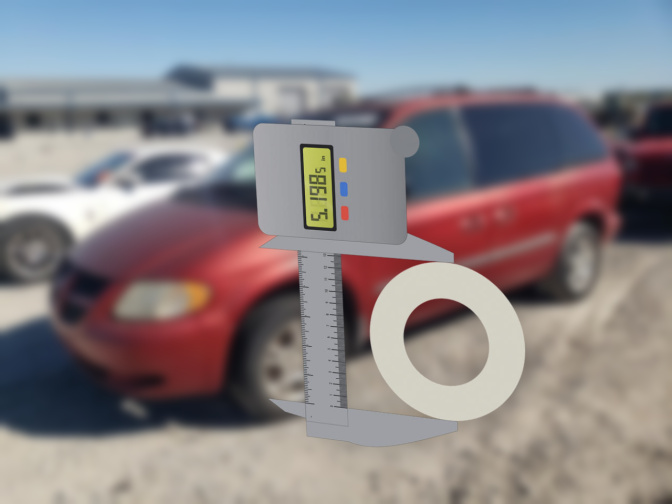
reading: **5.1985** in
